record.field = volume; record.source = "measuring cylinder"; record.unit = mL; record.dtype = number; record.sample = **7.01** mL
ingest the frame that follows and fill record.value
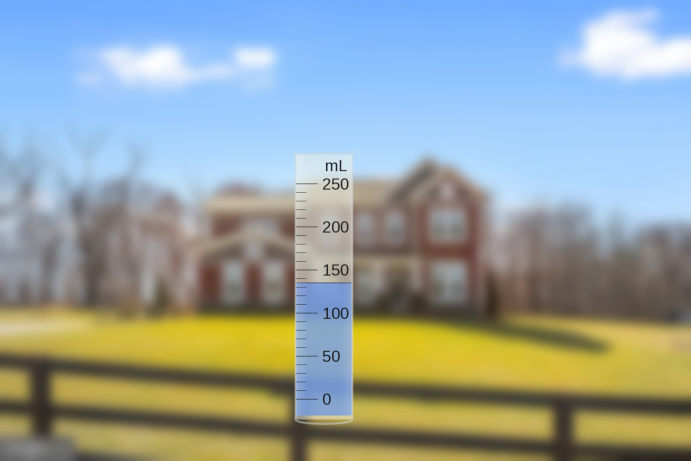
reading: **135** mL
